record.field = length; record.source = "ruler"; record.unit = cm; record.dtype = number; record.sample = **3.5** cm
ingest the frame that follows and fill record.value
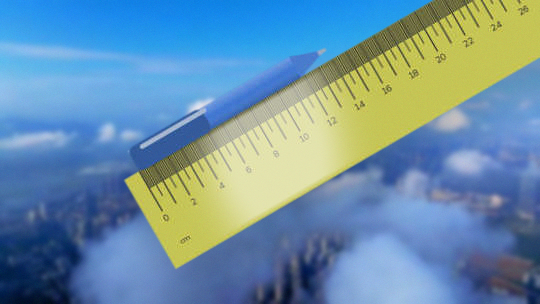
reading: **14** cm
